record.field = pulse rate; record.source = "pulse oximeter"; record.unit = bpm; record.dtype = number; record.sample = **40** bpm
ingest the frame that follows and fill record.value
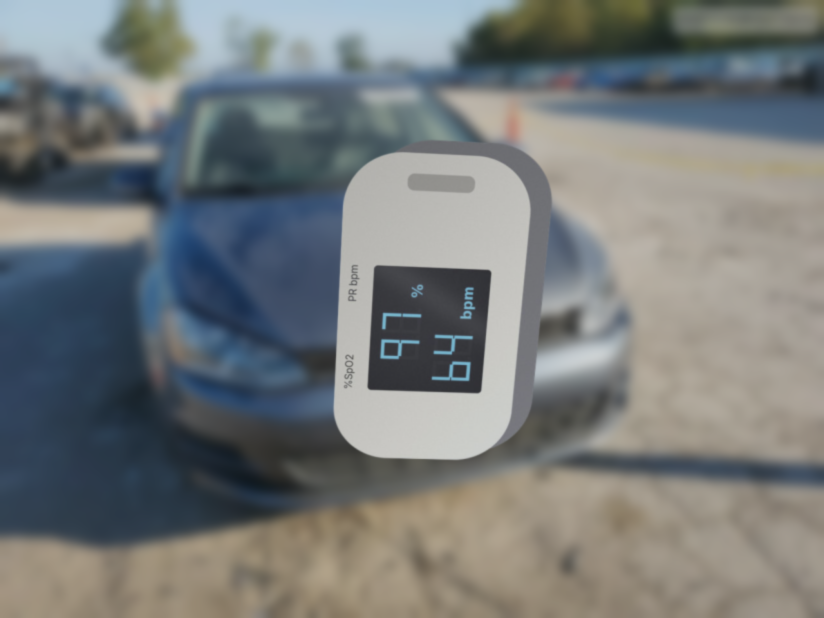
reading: **64** bpm
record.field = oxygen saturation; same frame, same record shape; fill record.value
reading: **97** %
